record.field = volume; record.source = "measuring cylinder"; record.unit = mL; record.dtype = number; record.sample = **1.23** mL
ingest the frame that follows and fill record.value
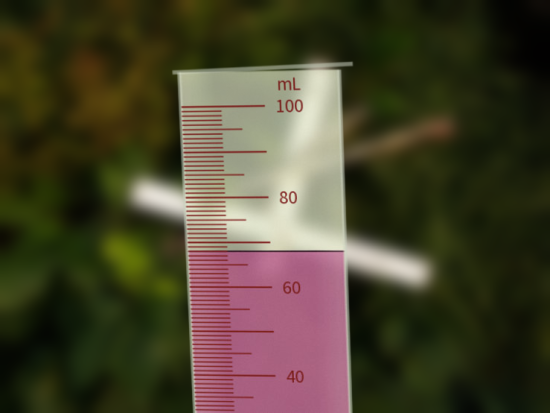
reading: **68** mL
